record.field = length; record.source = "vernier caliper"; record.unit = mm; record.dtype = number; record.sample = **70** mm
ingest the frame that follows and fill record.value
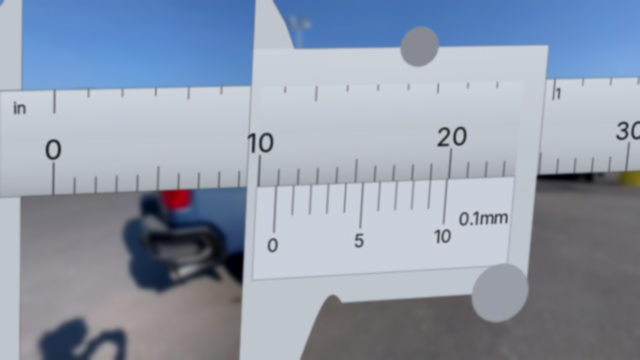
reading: **10.9** mm
